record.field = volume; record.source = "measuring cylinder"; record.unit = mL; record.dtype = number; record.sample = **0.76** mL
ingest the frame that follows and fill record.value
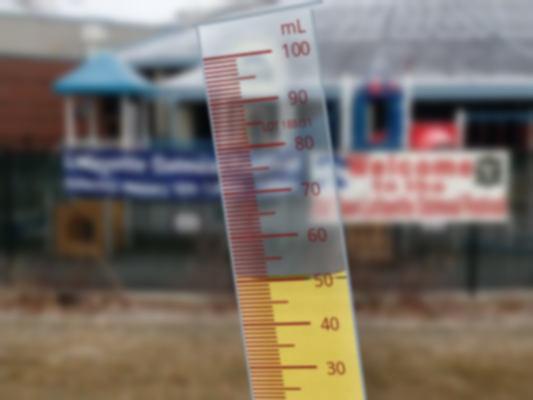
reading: **50** mL
